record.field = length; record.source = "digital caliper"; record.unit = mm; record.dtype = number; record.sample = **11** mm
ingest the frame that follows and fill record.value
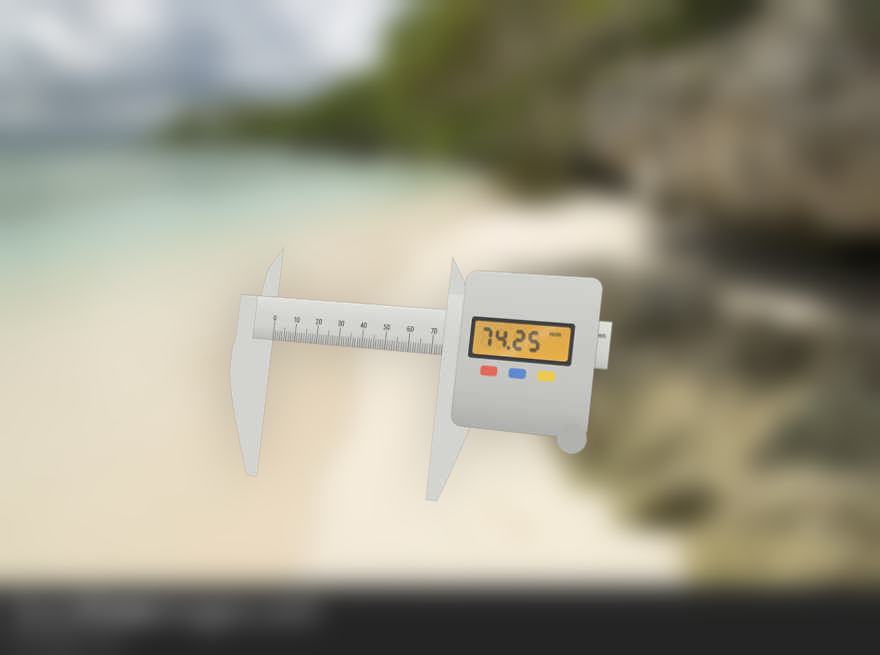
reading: **74.25** mm
